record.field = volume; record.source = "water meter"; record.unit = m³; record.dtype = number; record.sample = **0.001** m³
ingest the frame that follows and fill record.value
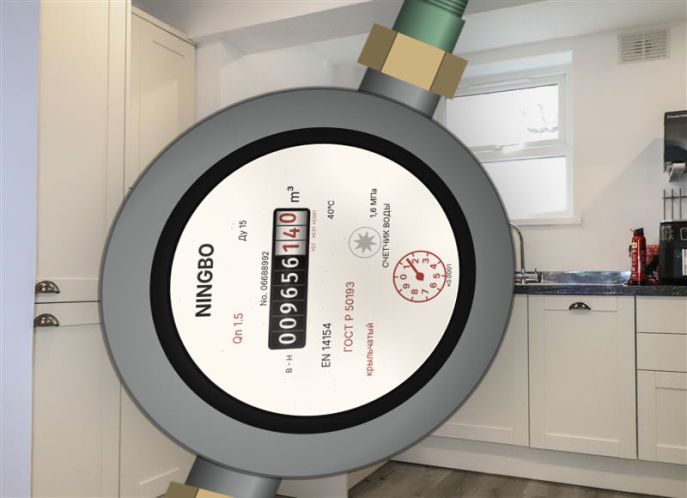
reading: **9656.1401** m³
